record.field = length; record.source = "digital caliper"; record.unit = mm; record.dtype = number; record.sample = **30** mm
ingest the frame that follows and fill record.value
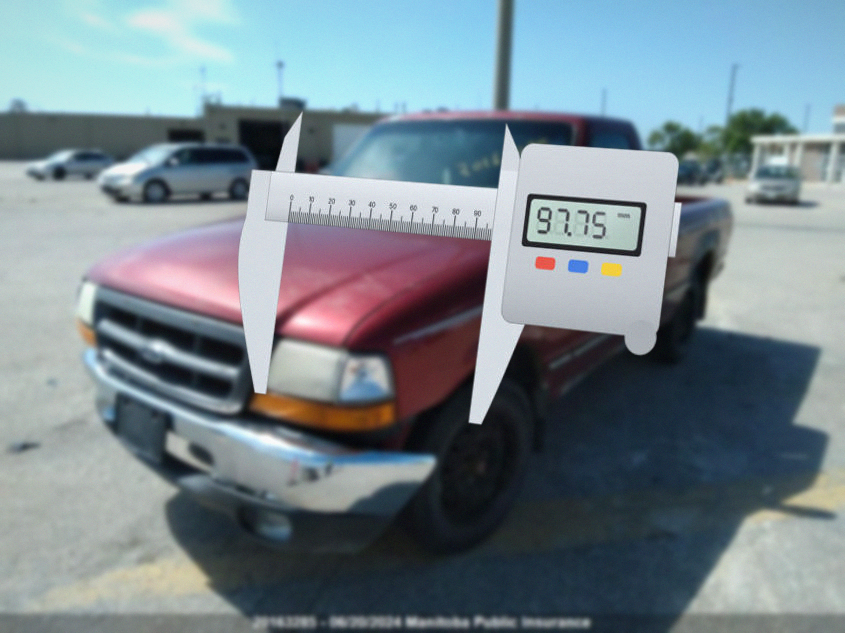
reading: **97.75** mm
